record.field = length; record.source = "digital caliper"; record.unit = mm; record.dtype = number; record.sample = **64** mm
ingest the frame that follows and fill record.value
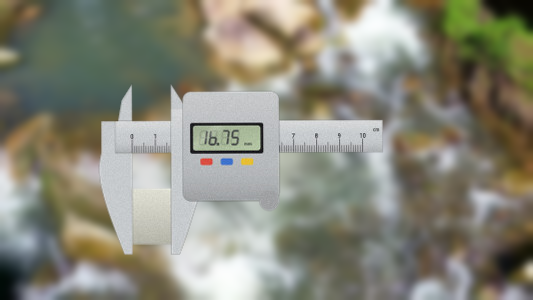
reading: **16.75** mm
